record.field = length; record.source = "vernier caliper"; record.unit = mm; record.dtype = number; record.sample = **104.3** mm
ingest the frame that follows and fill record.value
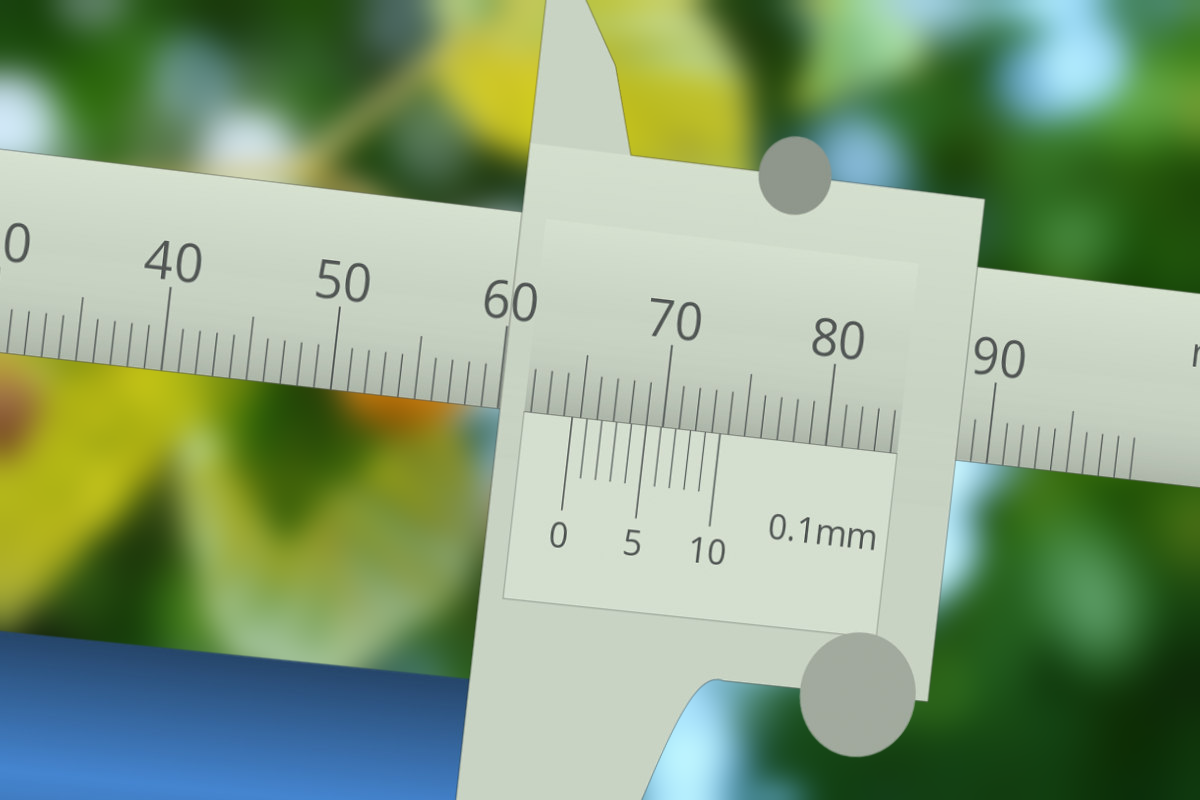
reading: **64.5** mm
